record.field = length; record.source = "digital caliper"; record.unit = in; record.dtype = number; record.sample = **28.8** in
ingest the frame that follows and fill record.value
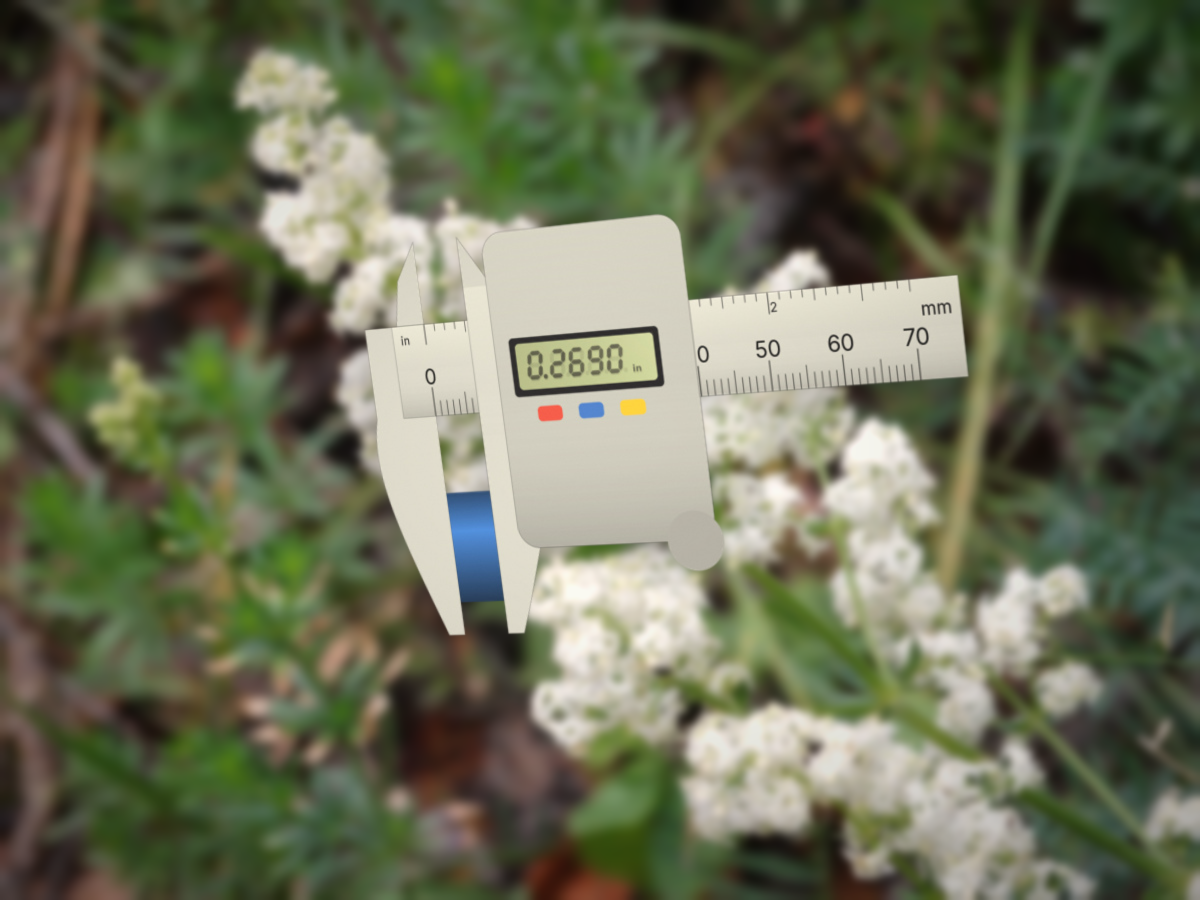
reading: **0.2690** in
